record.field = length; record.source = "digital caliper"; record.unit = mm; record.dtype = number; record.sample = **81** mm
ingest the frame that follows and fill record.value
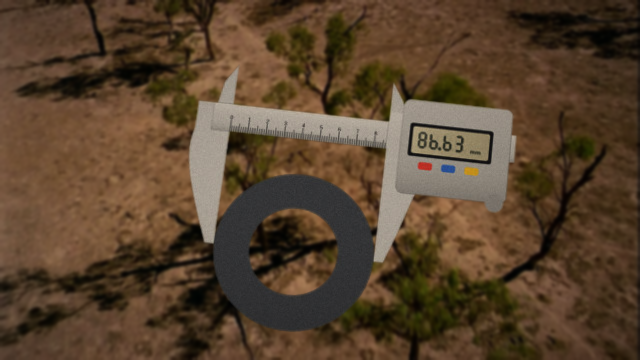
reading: **86.63** mm
